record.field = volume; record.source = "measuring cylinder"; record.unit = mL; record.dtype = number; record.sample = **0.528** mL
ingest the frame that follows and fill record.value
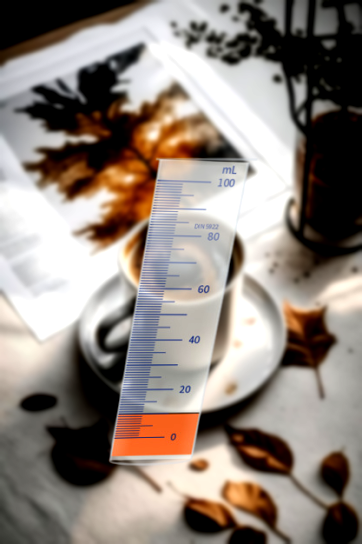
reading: **10** mL
